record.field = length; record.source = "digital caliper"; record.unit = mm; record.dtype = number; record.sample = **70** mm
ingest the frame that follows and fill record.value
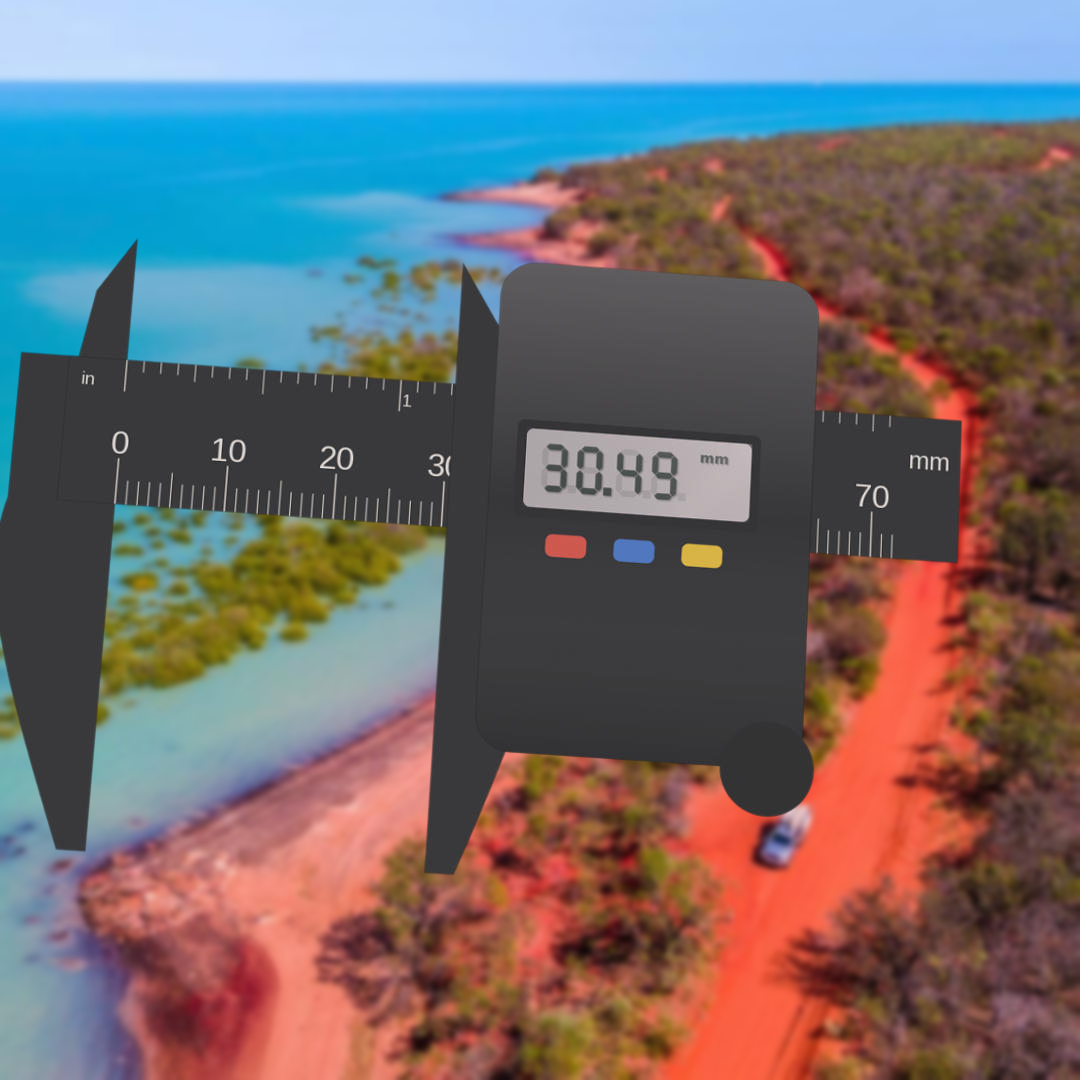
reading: **30.49** mm
